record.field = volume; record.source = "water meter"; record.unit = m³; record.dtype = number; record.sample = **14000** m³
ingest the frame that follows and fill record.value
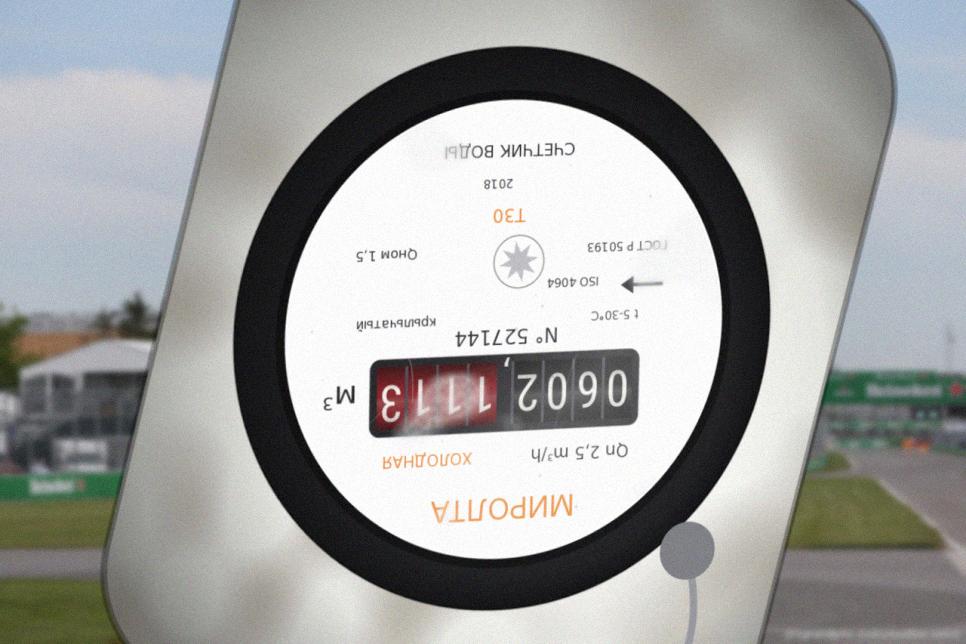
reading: **602.1113** m³
